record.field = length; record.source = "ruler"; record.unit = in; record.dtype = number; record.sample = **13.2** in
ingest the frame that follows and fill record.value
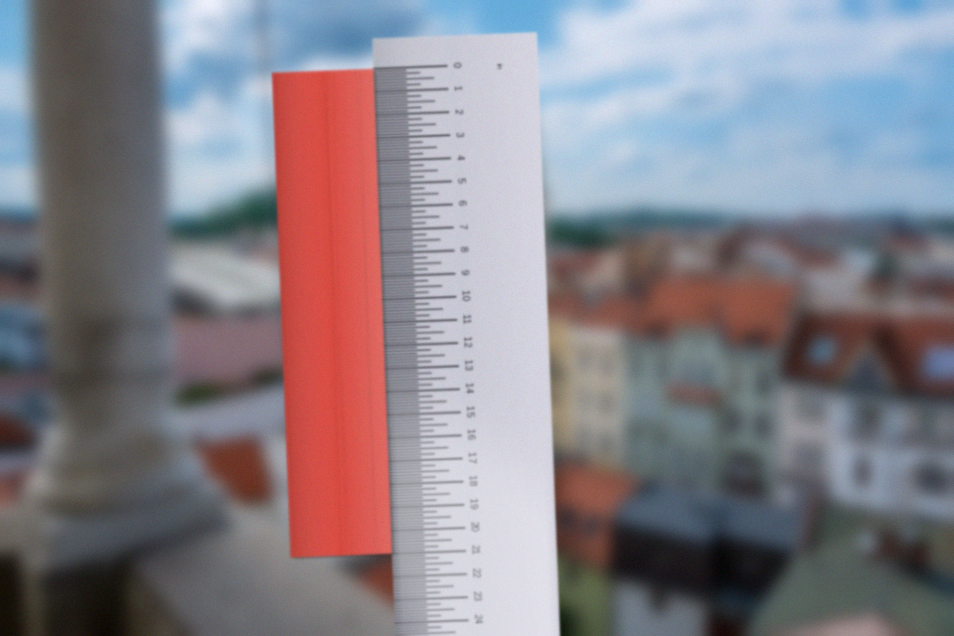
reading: **21** in
